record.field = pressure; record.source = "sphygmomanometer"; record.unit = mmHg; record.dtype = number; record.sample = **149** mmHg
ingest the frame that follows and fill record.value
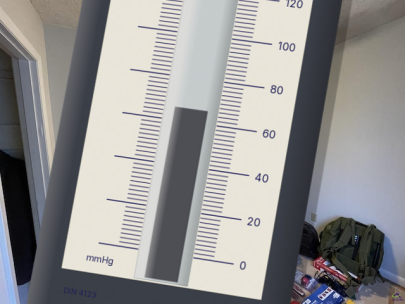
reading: **66** mmHg
